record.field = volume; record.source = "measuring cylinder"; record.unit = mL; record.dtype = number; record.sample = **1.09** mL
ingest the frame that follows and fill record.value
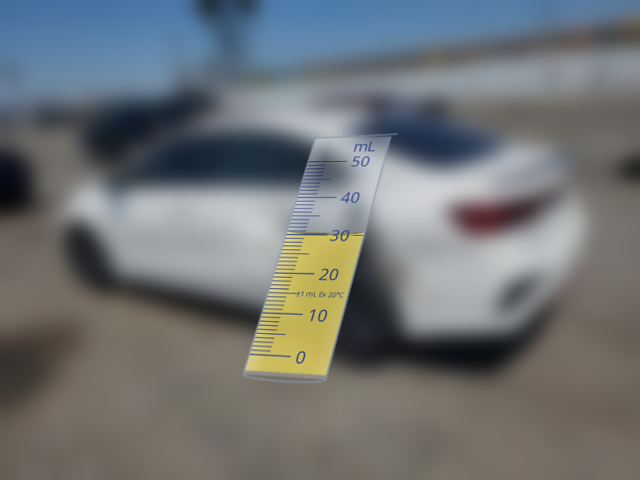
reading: **30** mL
